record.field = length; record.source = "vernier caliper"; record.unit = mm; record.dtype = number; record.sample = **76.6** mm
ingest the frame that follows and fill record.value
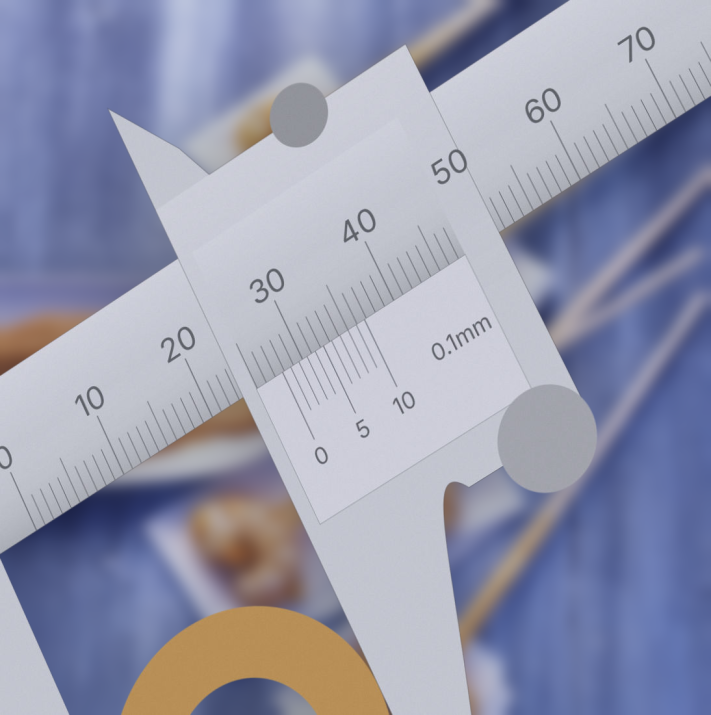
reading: **27.8** mm
